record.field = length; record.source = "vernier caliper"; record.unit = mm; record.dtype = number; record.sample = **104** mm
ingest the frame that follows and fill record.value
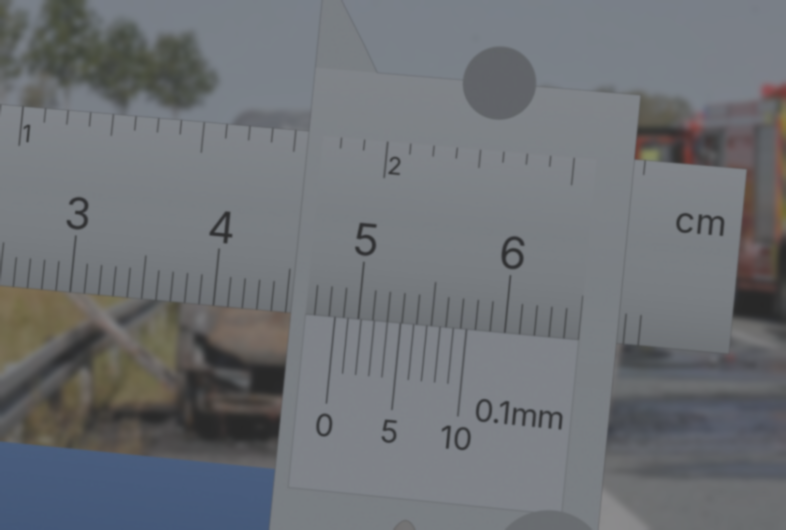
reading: **48.4** mm
